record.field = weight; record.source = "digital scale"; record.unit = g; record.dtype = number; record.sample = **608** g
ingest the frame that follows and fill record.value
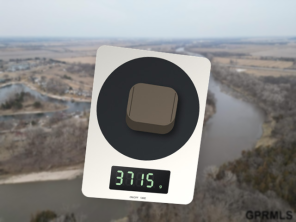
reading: **3715** g
